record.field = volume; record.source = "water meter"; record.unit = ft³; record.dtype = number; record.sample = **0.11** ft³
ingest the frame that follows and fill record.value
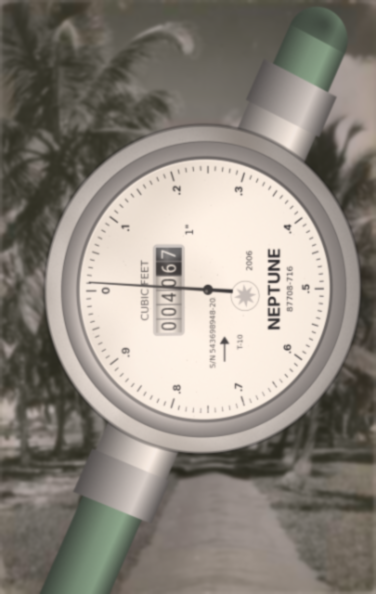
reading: **4067.01** ft³
